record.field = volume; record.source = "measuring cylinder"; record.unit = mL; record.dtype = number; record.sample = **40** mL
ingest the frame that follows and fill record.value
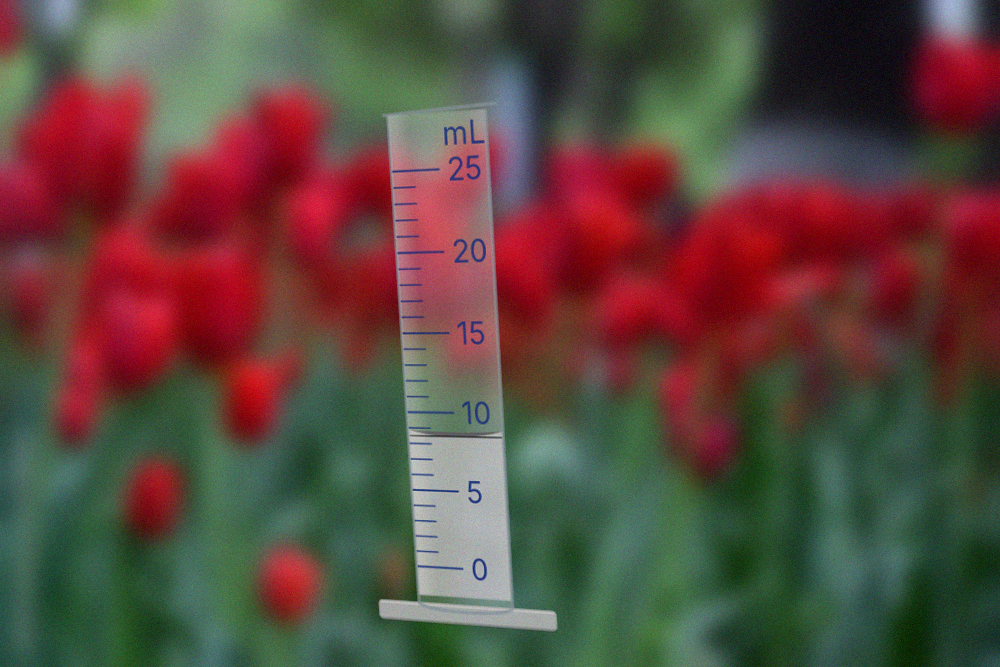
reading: **8.5** mL
